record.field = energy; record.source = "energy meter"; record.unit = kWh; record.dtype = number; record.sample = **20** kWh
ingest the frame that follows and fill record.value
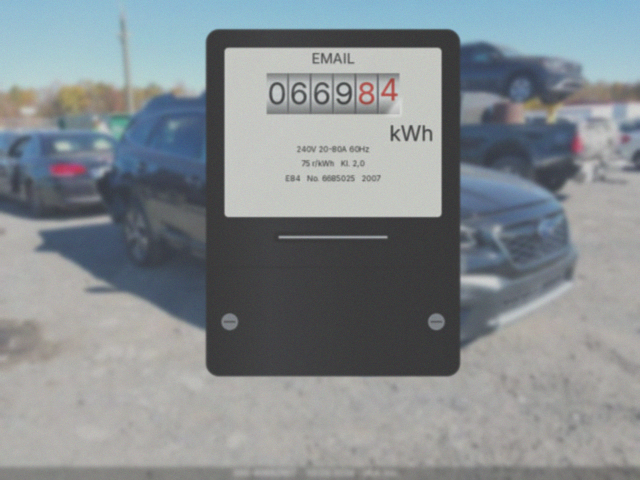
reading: **669.84** kWh
